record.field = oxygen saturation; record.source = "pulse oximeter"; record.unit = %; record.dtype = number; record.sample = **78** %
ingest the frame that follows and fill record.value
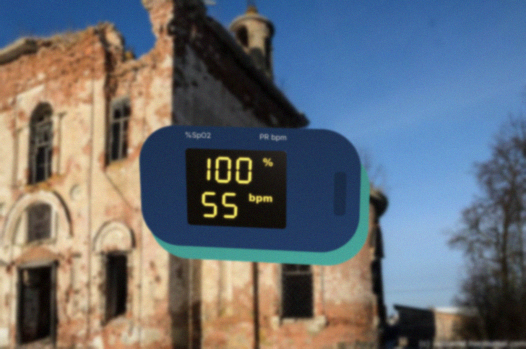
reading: **100** %
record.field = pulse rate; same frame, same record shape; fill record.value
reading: **55** bpm
